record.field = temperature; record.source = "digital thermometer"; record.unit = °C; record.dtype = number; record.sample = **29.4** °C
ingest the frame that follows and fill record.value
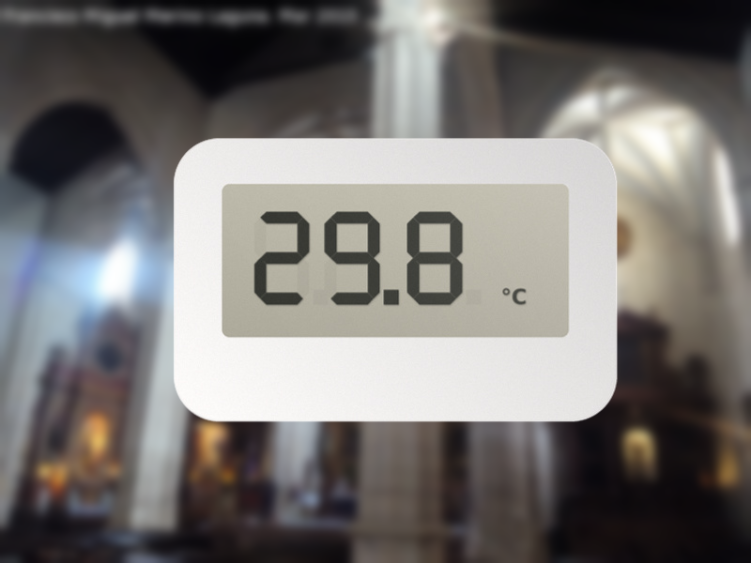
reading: **29.8** °C
